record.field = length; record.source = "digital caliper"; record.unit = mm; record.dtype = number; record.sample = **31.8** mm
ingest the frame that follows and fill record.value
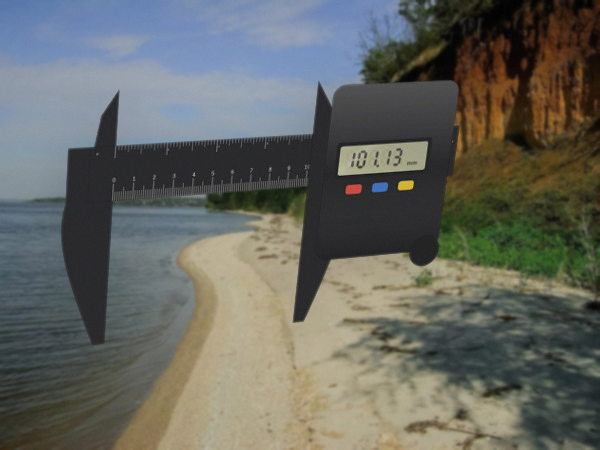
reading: **101.13** mm
